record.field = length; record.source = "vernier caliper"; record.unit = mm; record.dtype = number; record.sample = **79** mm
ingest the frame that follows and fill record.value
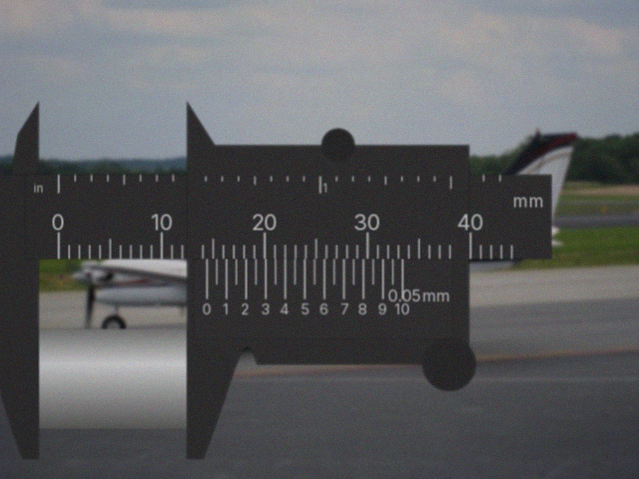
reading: **14.4** mm
